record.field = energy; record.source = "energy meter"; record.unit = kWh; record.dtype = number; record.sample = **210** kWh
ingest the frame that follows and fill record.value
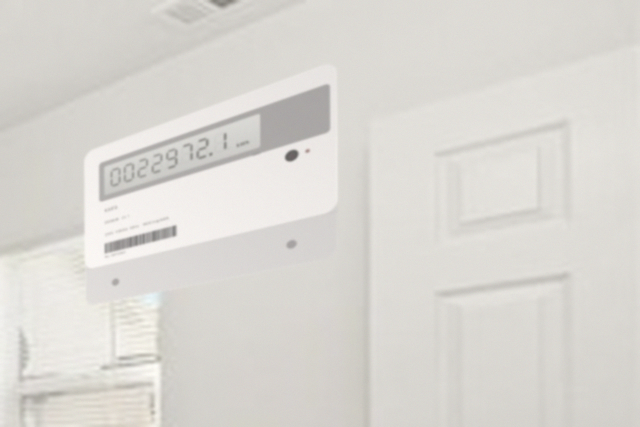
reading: **22972.1** kWh
